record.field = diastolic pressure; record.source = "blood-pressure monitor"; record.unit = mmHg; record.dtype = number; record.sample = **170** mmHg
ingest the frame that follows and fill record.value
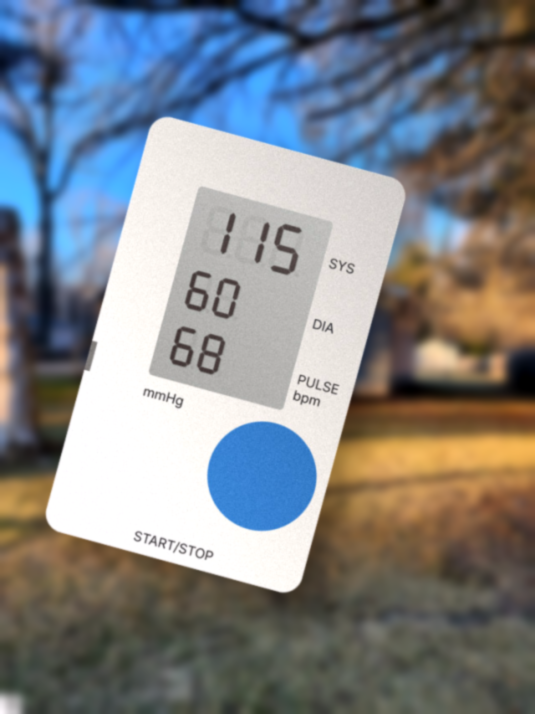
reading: **60** mmHg
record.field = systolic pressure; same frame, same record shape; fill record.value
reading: **115** mmHg
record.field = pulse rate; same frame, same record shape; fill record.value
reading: **68** bpm
